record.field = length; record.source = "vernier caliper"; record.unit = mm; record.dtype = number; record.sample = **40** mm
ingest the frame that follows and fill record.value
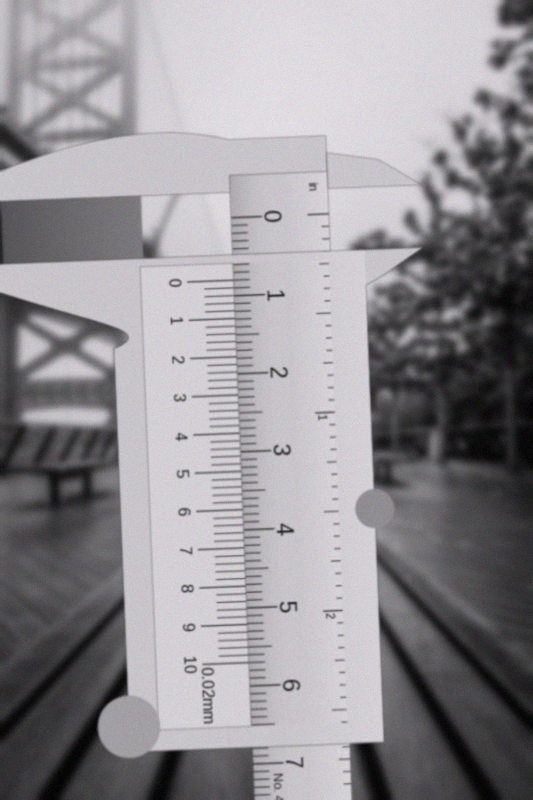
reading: **8.0** mm
